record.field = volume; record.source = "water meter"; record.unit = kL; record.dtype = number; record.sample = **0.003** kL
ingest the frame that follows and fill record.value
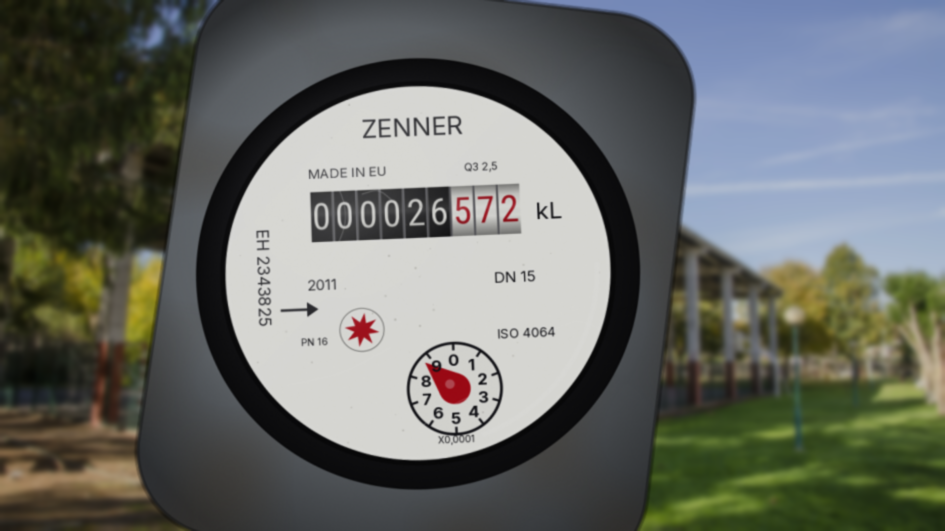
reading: **26.5728** kL
